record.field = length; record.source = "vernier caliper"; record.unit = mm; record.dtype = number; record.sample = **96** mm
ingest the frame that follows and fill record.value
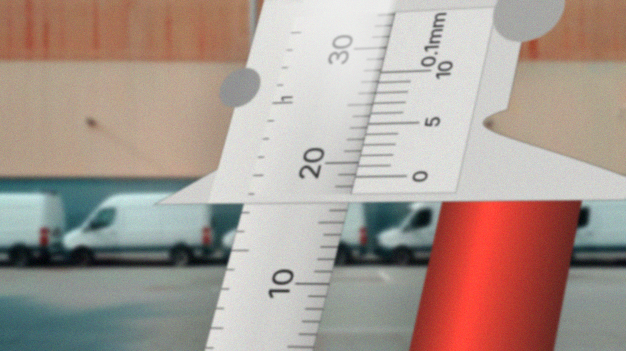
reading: **18.8** mm
